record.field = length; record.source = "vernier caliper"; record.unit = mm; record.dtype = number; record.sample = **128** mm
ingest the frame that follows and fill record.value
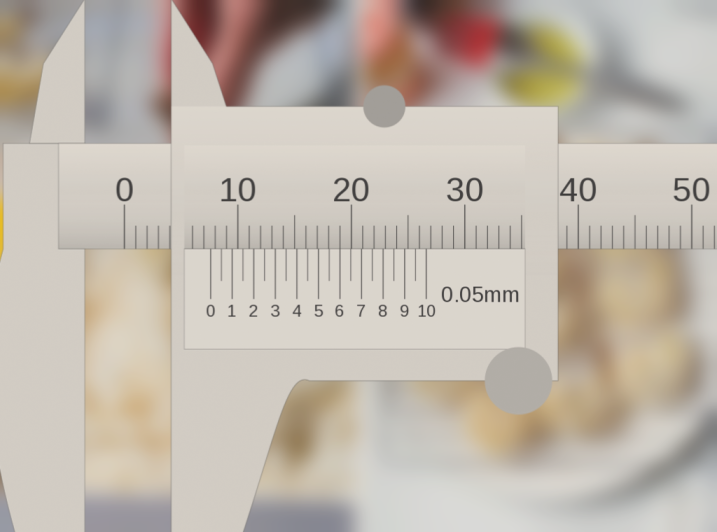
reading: **7.6** mm
